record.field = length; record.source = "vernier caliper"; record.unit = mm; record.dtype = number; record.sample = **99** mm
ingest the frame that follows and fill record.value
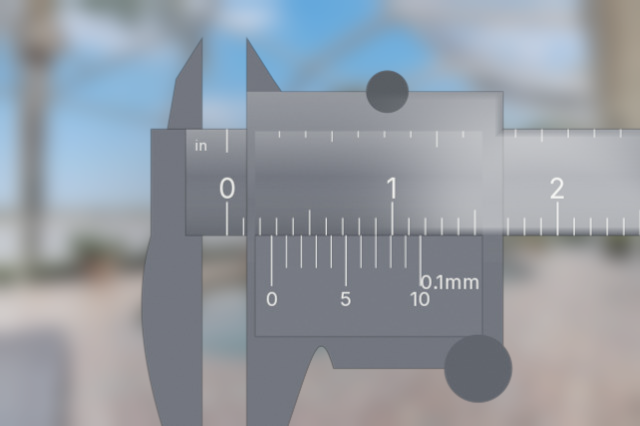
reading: **2.7** mm
